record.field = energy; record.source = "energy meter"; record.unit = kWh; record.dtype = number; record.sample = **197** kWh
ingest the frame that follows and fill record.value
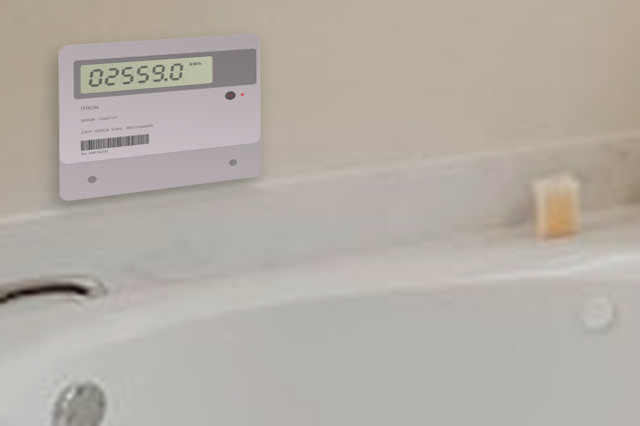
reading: **2559.0** kWh
